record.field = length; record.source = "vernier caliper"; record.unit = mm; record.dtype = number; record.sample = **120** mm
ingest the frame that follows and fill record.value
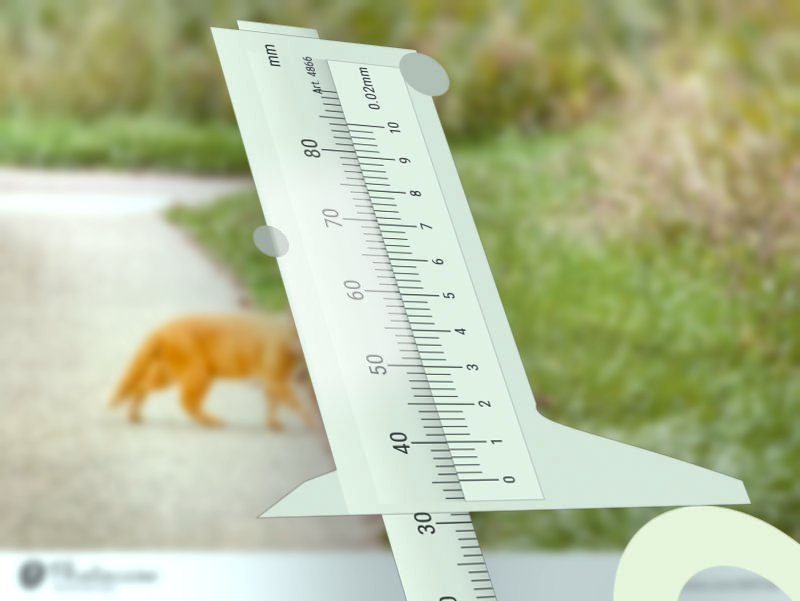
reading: **35.2** mm
